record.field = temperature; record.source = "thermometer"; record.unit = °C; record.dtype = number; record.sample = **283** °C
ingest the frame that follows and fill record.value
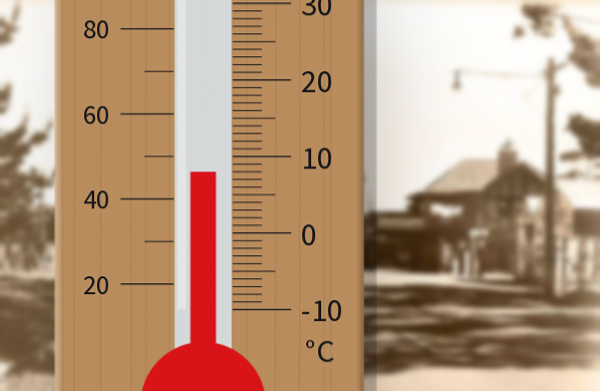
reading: **8** °C
